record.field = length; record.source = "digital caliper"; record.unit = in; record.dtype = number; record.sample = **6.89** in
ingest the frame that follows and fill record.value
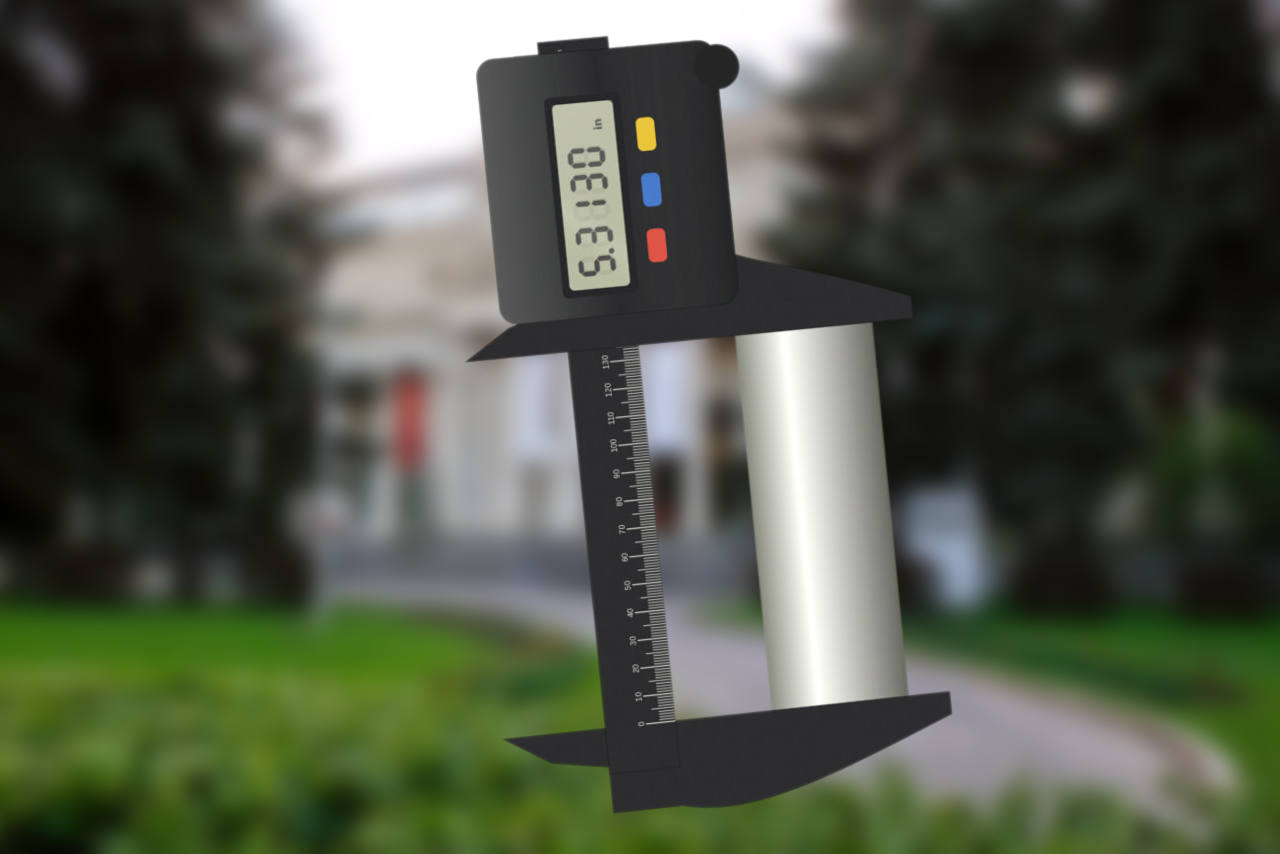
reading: **5.3130** in
